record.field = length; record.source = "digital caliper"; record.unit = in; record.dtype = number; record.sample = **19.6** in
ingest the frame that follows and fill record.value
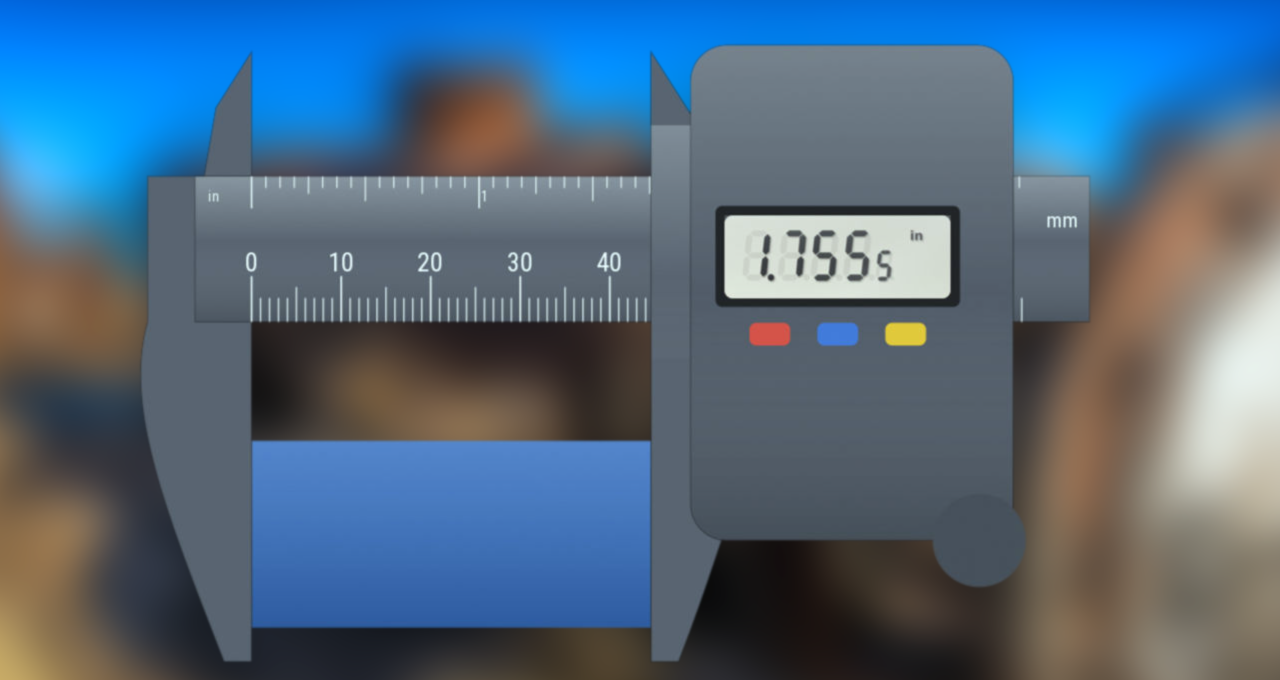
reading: **1.7555** in
